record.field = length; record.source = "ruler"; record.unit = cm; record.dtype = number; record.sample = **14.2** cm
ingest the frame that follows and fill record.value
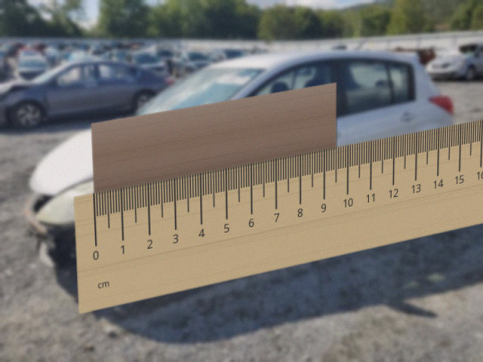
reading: **9.5** cm
